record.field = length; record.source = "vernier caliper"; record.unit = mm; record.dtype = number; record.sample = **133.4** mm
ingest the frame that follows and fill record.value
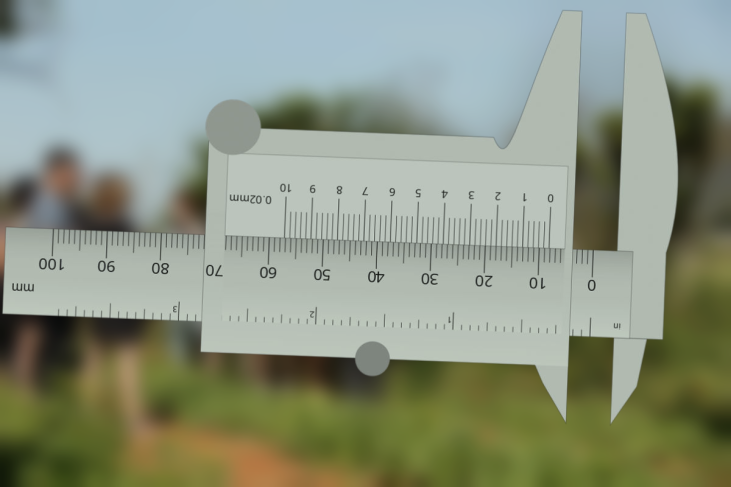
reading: **8.2** mm
